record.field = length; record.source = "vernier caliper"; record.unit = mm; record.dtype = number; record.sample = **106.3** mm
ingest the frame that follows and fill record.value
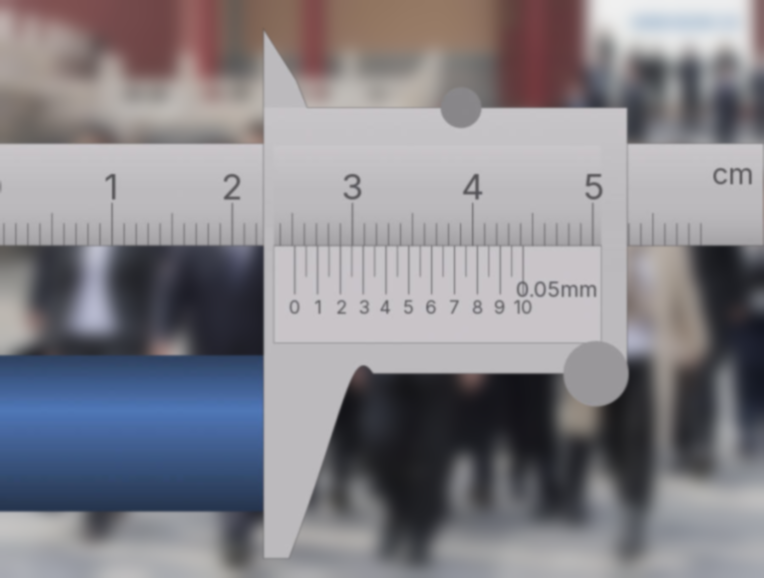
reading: **25.2** mm
